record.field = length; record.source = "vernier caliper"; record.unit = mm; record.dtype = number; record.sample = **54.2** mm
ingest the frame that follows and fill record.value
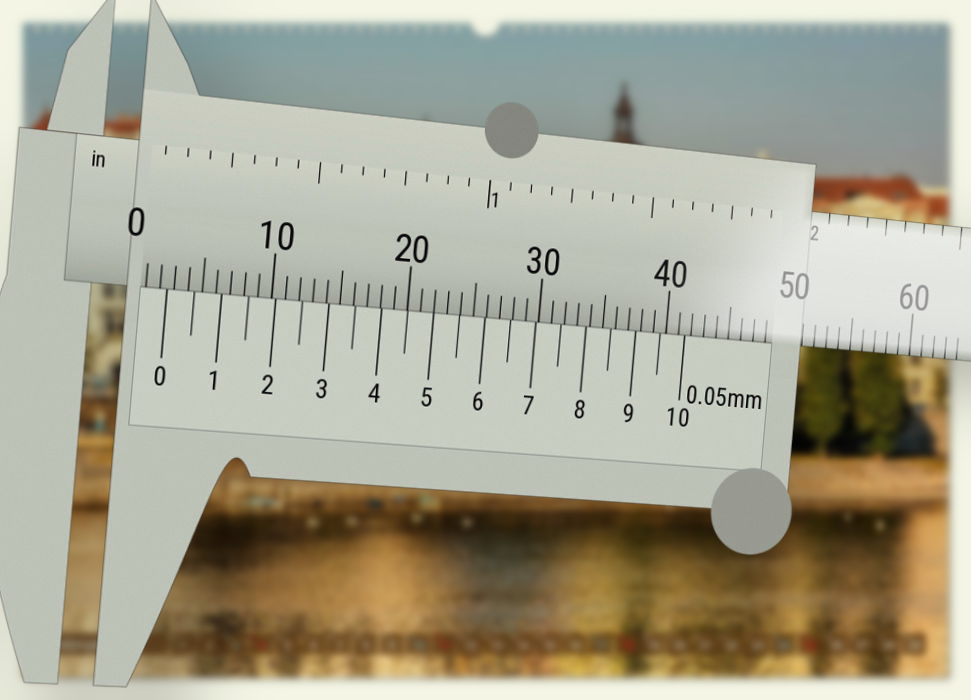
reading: **2.5** mm
